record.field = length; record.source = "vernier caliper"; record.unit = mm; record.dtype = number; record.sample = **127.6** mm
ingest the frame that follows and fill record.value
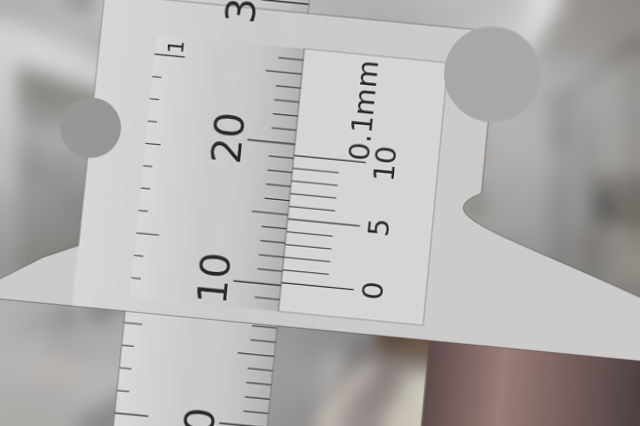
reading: **10.2** mm
